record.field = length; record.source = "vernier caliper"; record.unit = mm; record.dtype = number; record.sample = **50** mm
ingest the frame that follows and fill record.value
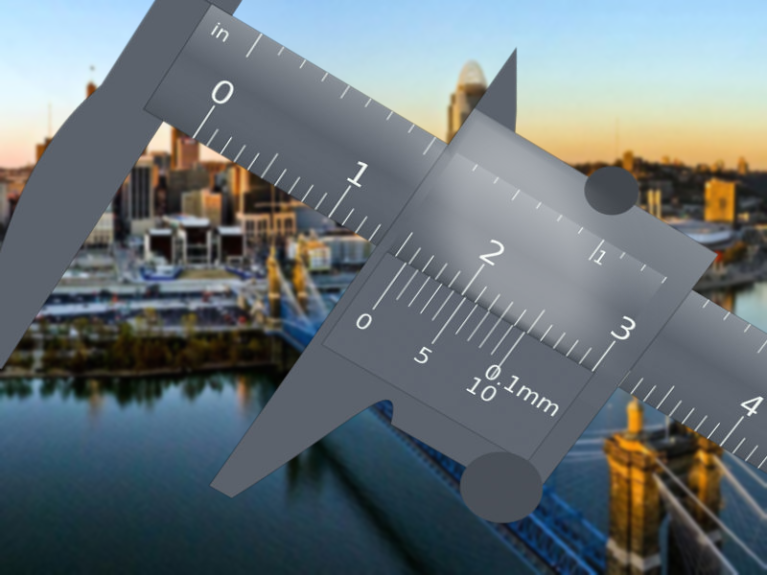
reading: **15.8** mm
